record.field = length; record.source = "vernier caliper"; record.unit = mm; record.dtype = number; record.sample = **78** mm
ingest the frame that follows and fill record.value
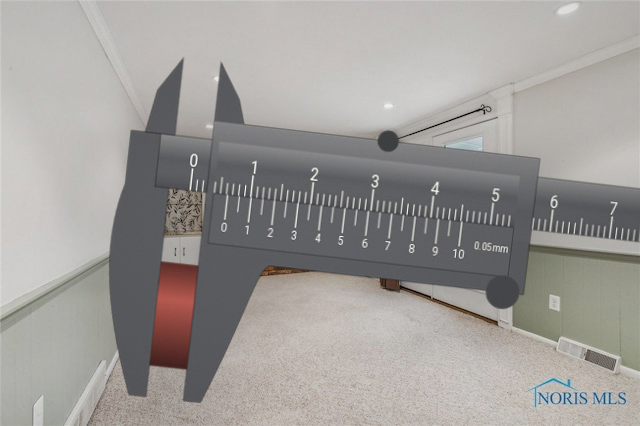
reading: **6.2** mm
